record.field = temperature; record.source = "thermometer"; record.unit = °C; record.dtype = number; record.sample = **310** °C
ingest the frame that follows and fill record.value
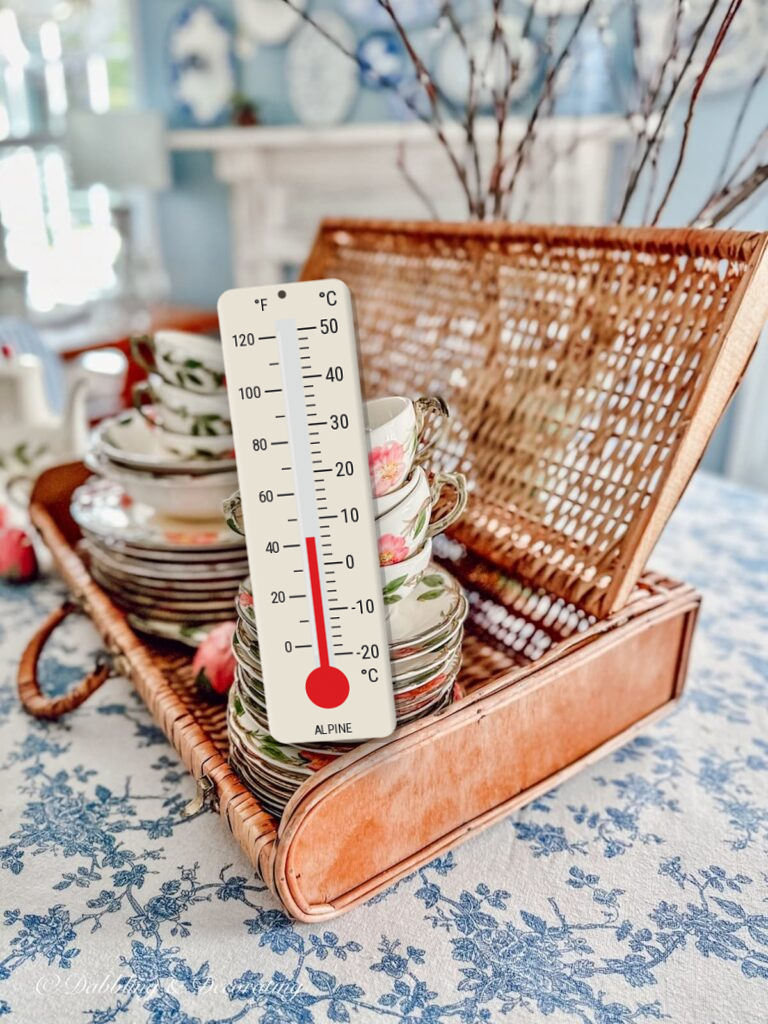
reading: **6** °C
